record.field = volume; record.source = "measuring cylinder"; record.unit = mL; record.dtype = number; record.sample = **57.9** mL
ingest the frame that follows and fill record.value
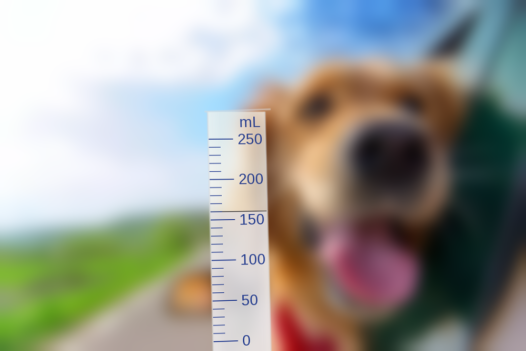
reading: **160** mL
